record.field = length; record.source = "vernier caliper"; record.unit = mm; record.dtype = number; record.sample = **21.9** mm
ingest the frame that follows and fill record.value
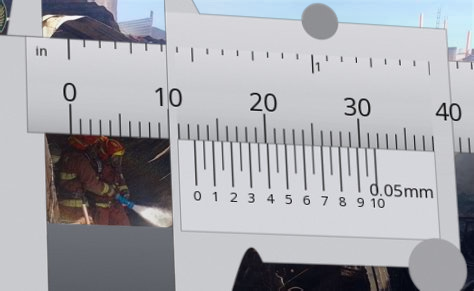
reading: **12.6** mm
